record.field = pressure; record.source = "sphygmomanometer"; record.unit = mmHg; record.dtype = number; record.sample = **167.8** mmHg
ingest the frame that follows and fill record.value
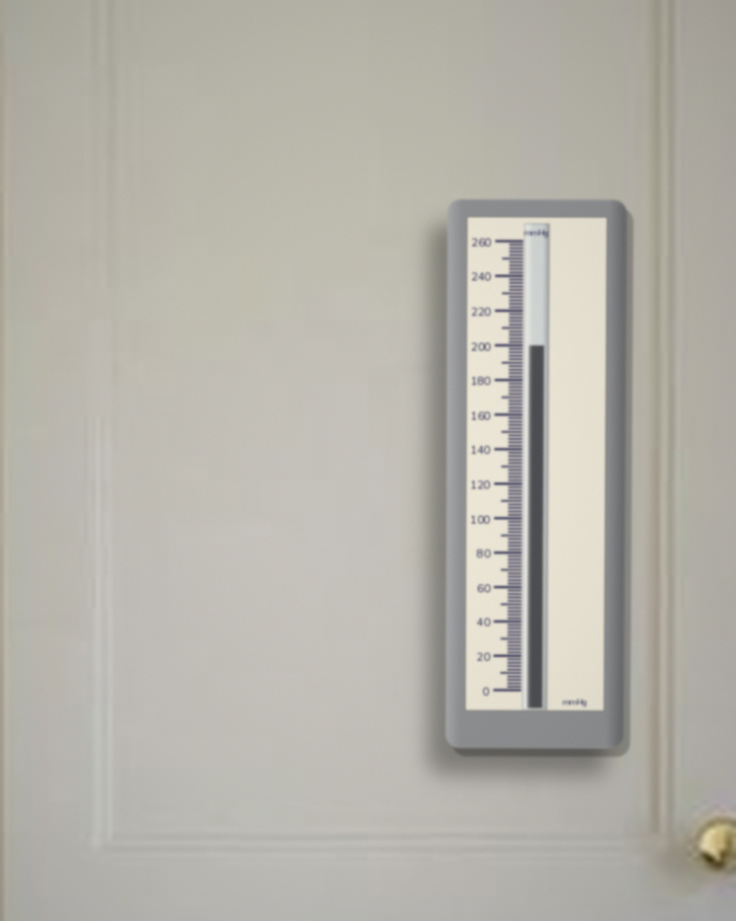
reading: **200** mmHg
